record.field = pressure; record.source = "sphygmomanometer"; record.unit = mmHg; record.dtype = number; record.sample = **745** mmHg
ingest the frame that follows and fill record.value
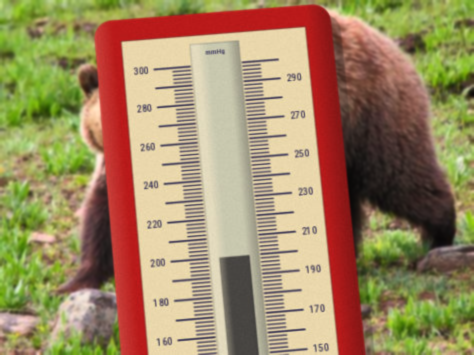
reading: **200** mmHg
